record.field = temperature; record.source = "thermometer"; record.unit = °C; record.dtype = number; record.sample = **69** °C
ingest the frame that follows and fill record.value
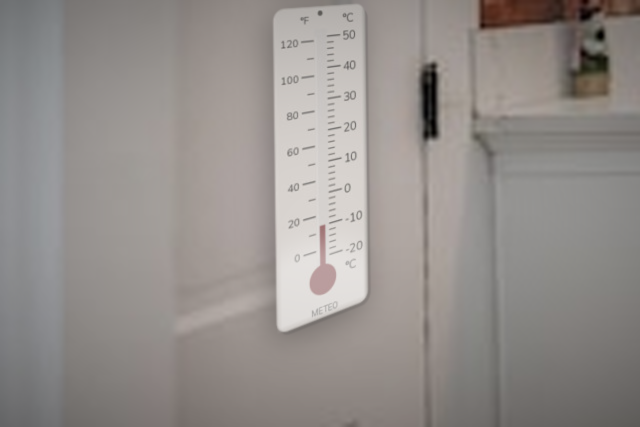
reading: **-10** °C
